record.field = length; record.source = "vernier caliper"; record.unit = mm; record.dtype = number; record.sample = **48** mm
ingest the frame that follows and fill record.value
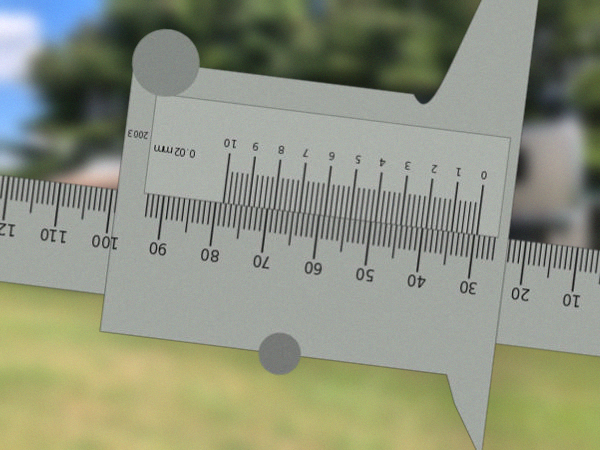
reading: **29.5** mm
